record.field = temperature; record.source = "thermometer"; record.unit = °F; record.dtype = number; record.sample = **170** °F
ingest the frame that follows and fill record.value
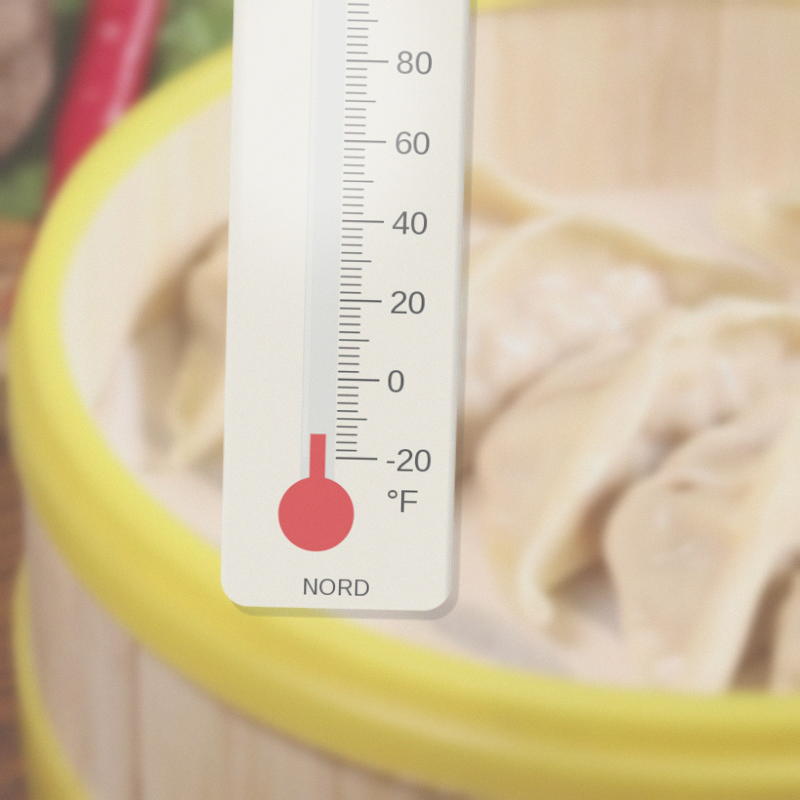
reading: **-14** °F
